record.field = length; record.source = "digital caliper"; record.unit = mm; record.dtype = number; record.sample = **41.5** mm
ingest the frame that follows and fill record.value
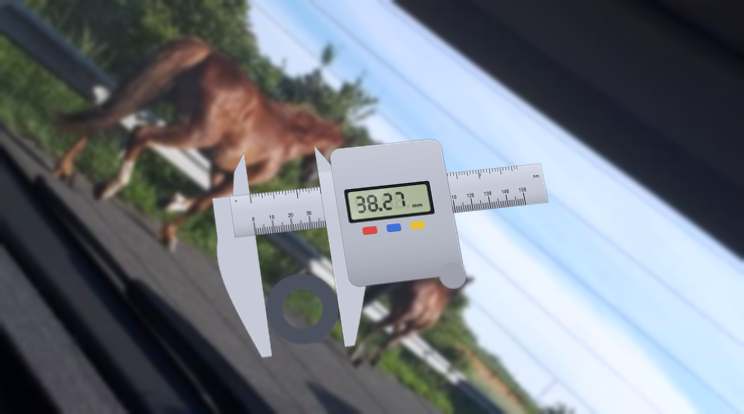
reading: **38.27** mm
